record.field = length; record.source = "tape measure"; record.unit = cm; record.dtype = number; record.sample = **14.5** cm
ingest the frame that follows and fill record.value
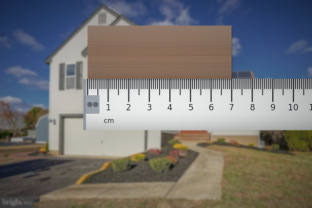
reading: **7** cm
